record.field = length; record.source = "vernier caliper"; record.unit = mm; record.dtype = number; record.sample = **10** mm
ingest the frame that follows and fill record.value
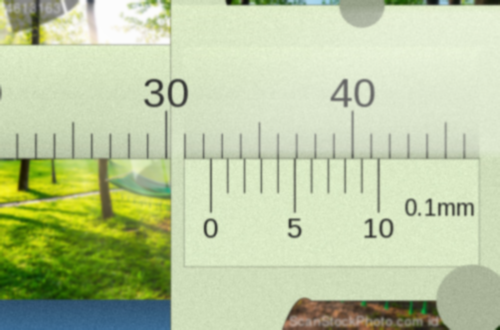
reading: **32.4** mm
